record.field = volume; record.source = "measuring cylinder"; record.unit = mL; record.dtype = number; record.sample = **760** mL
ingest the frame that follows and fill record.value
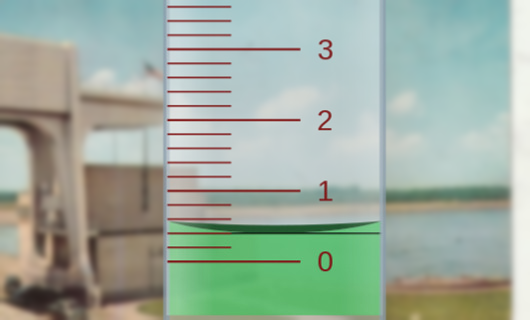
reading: **0.4** mL
